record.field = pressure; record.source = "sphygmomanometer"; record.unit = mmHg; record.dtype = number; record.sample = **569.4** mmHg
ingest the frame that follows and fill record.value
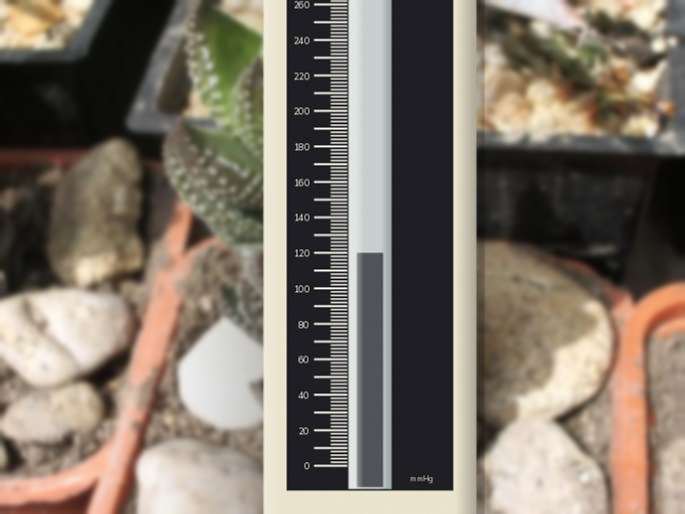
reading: **120** mmHg
